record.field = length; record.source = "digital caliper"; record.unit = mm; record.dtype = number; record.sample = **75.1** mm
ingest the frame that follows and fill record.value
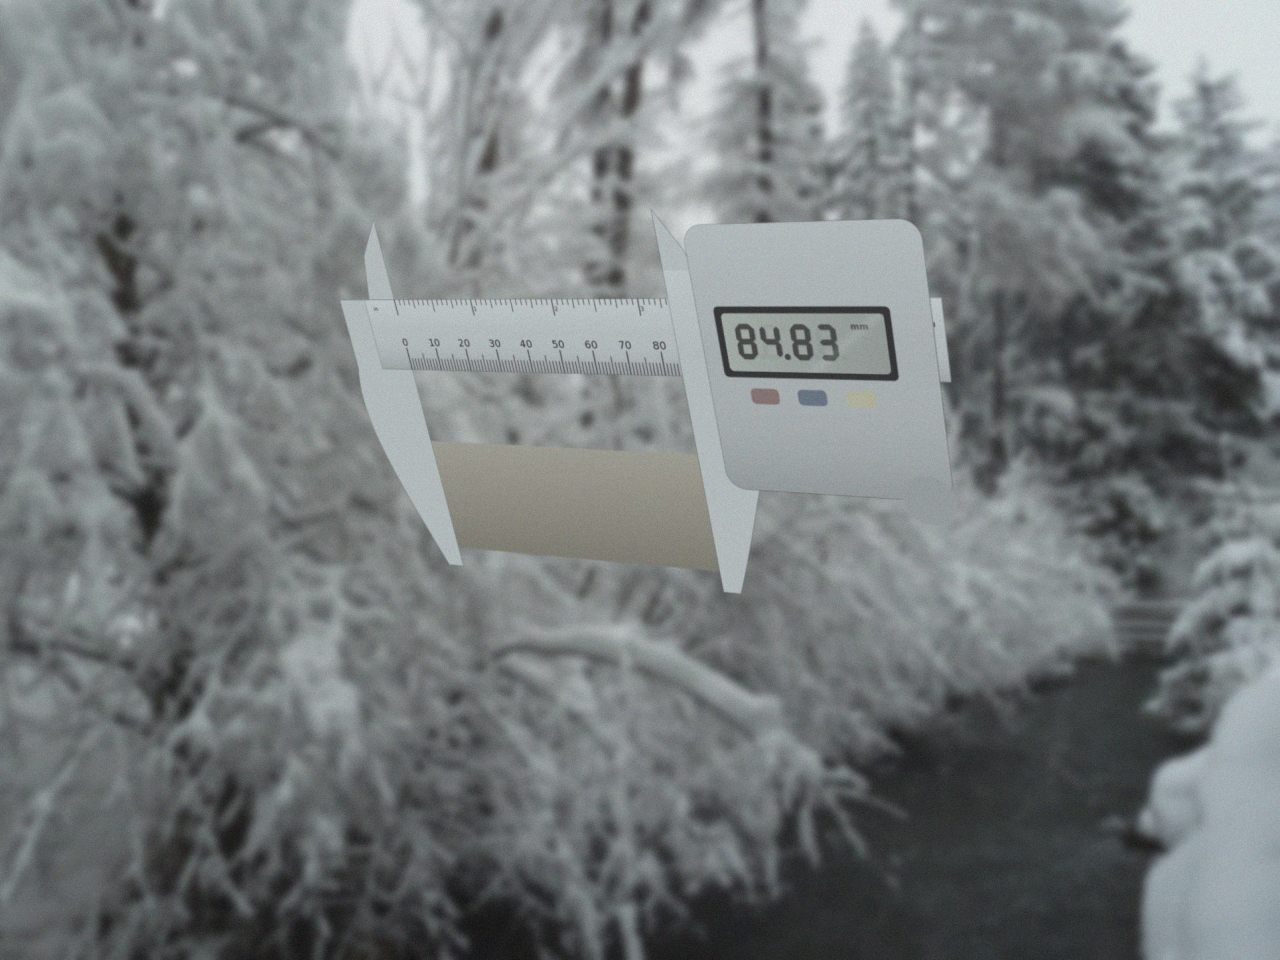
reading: **84.83** mm
